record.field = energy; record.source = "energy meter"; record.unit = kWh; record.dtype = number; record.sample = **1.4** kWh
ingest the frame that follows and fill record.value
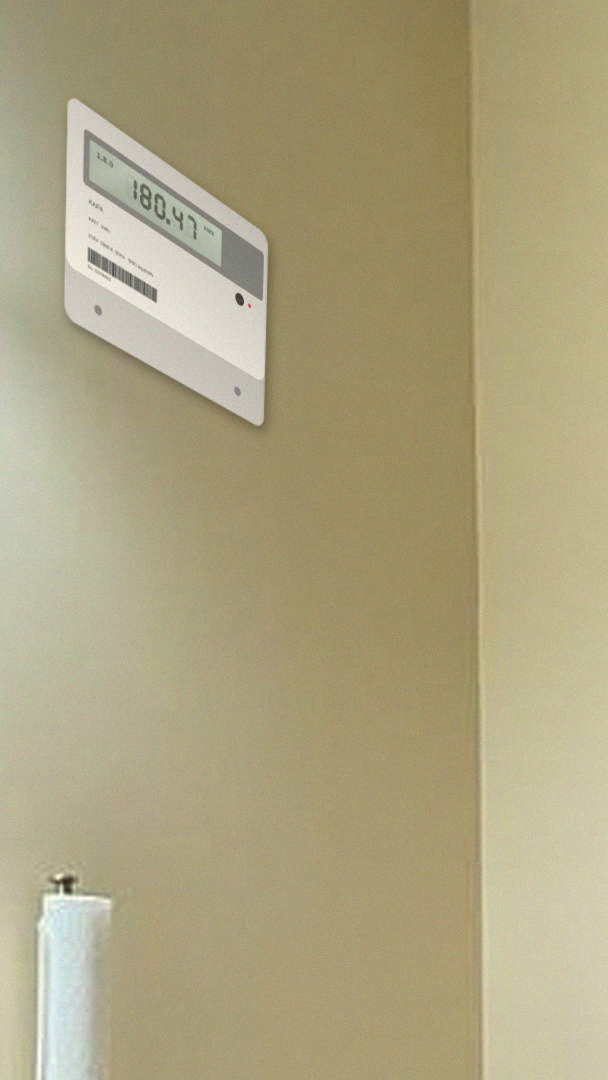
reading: **180.47** kWh
